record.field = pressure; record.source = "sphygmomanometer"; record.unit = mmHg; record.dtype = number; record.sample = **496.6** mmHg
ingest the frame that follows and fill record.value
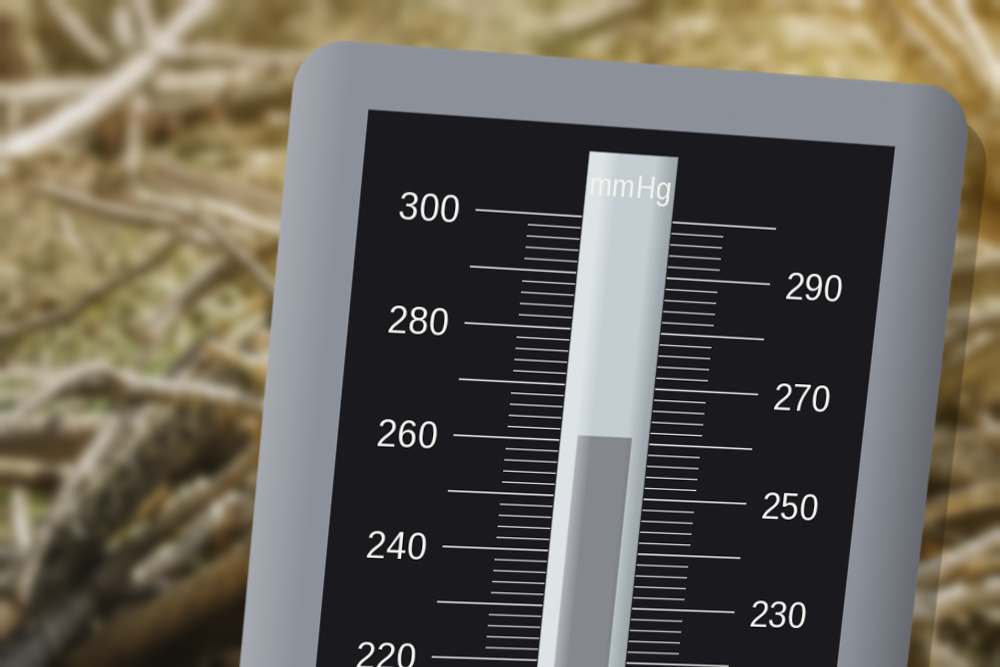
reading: **261** mmHg
